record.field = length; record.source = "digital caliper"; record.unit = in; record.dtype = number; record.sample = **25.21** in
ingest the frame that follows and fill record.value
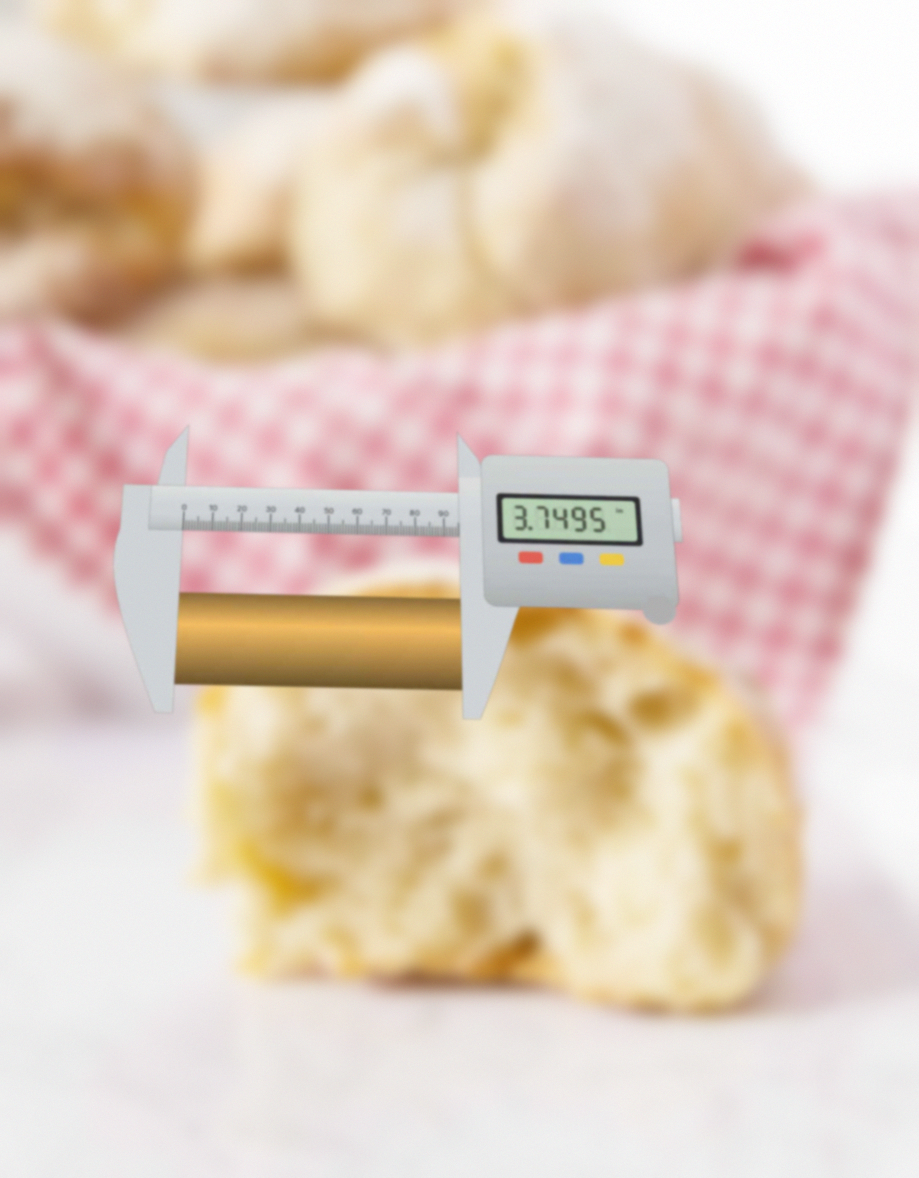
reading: **3.7495** in
